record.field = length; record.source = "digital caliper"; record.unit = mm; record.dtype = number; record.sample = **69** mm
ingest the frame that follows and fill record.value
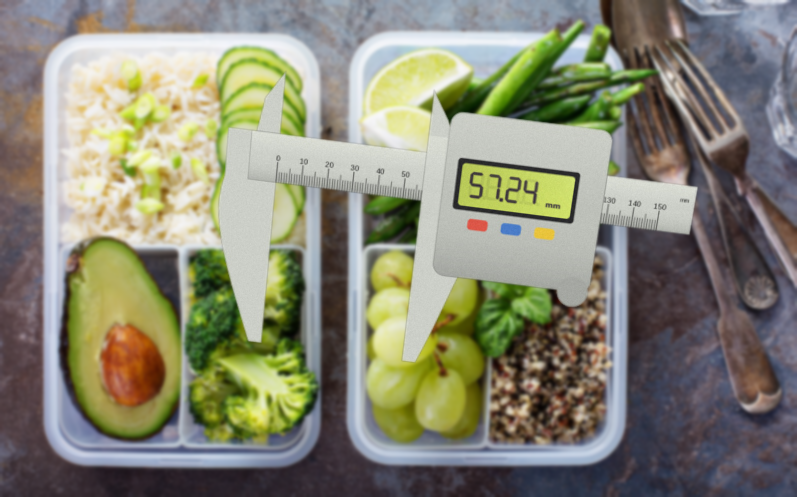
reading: **57.24** mm
